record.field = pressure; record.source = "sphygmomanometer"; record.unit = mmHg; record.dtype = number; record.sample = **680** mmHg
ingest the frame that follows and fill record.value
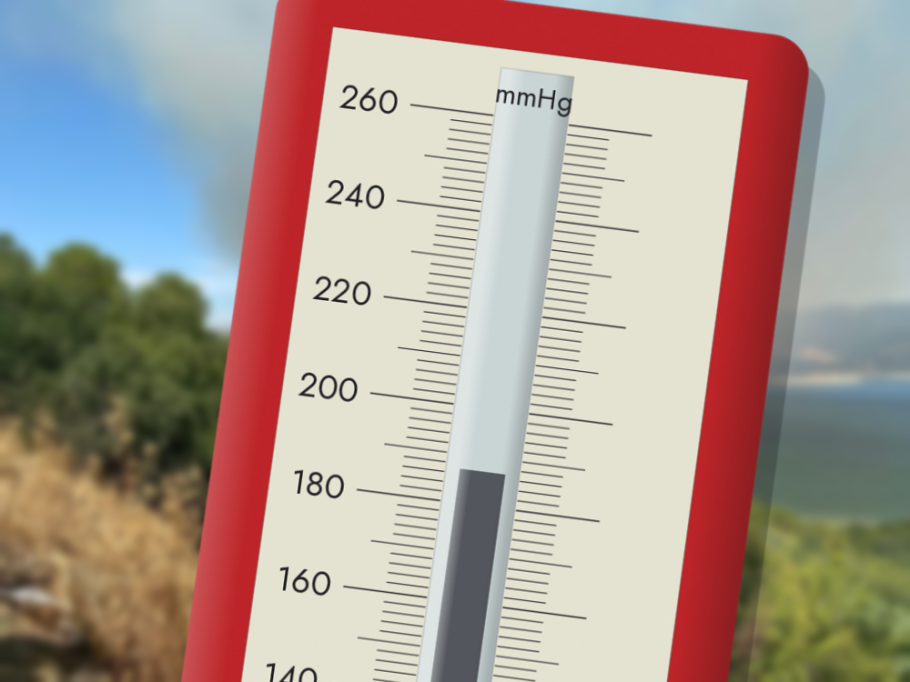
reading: **187** mmHg
